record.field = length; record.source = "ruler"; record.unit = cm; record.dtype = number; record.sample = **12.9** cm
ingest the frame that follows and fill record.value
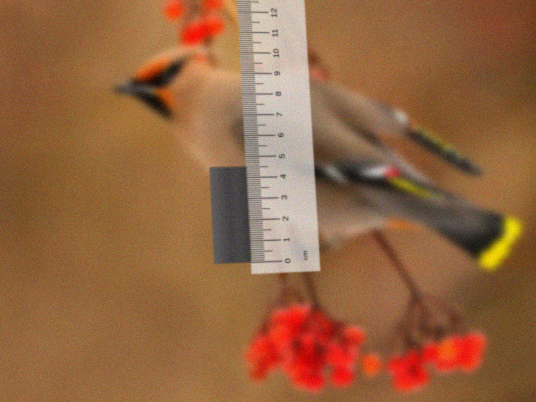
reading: **4.5** cm
